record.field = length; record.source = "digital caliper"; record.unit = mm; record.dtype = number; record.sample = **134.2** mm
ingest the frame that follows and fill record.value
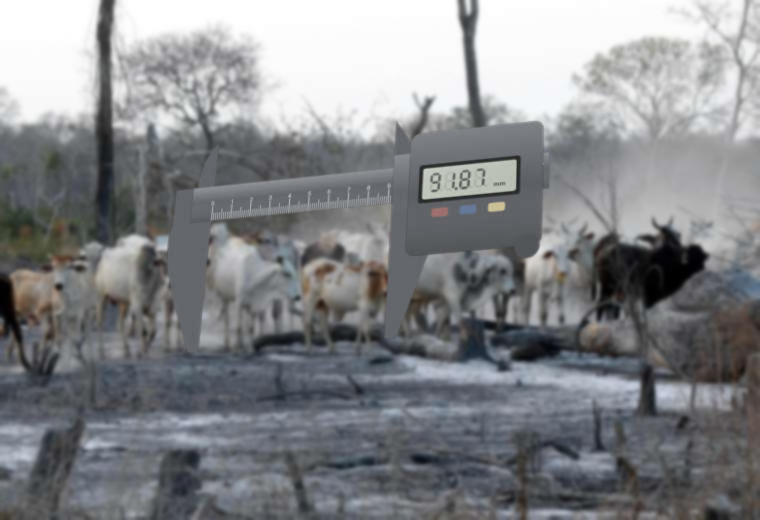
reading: **91.87** mm
